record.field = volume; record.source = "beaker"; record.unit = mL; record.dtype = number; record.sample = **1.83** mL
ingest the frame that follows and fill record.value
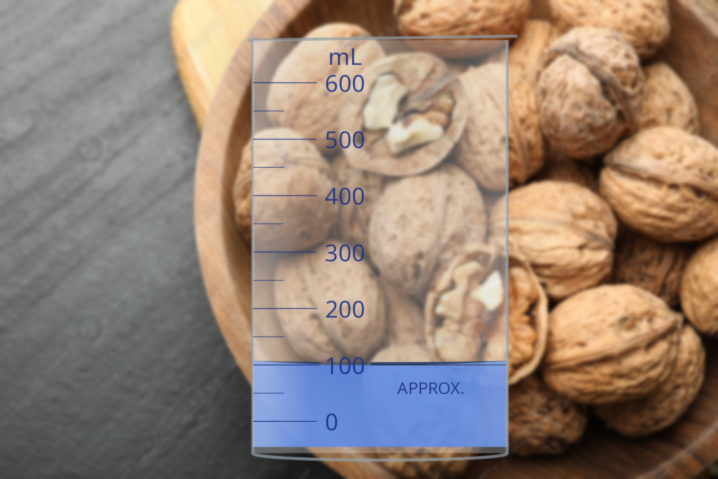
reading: **100** mL
